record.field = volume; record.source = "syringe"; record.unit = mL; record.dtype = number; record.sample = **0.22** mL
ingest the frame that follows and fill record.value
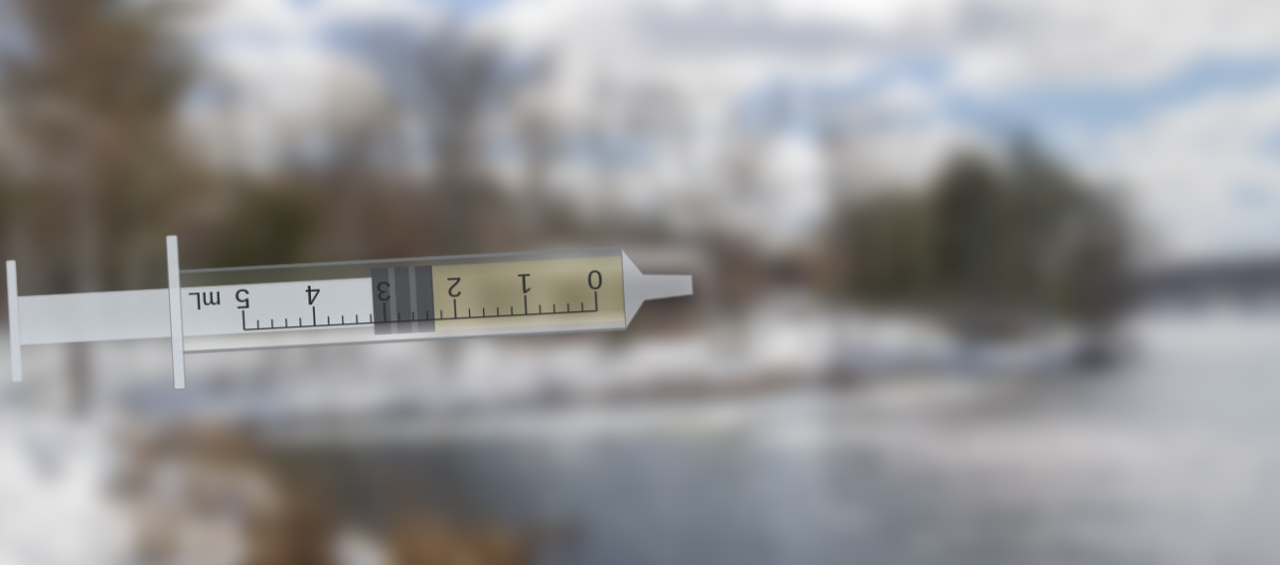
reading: **2.3** mL
